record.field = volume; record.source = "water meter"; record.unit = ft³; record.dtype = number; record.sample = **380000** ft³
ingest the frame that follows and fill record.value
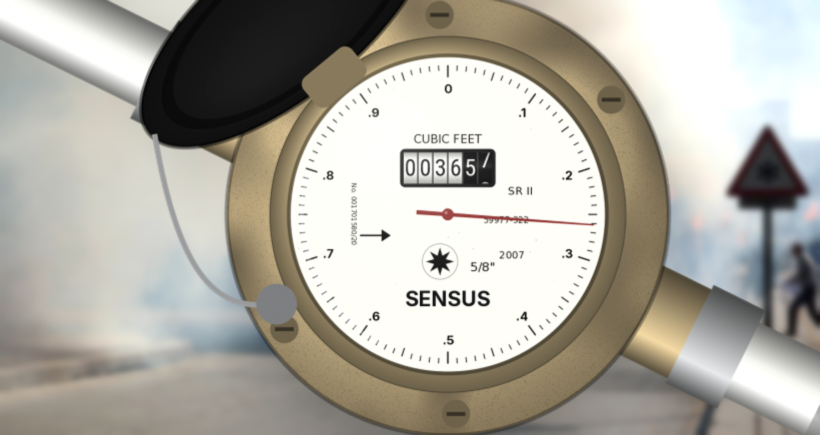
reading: **3657.26** ft³
